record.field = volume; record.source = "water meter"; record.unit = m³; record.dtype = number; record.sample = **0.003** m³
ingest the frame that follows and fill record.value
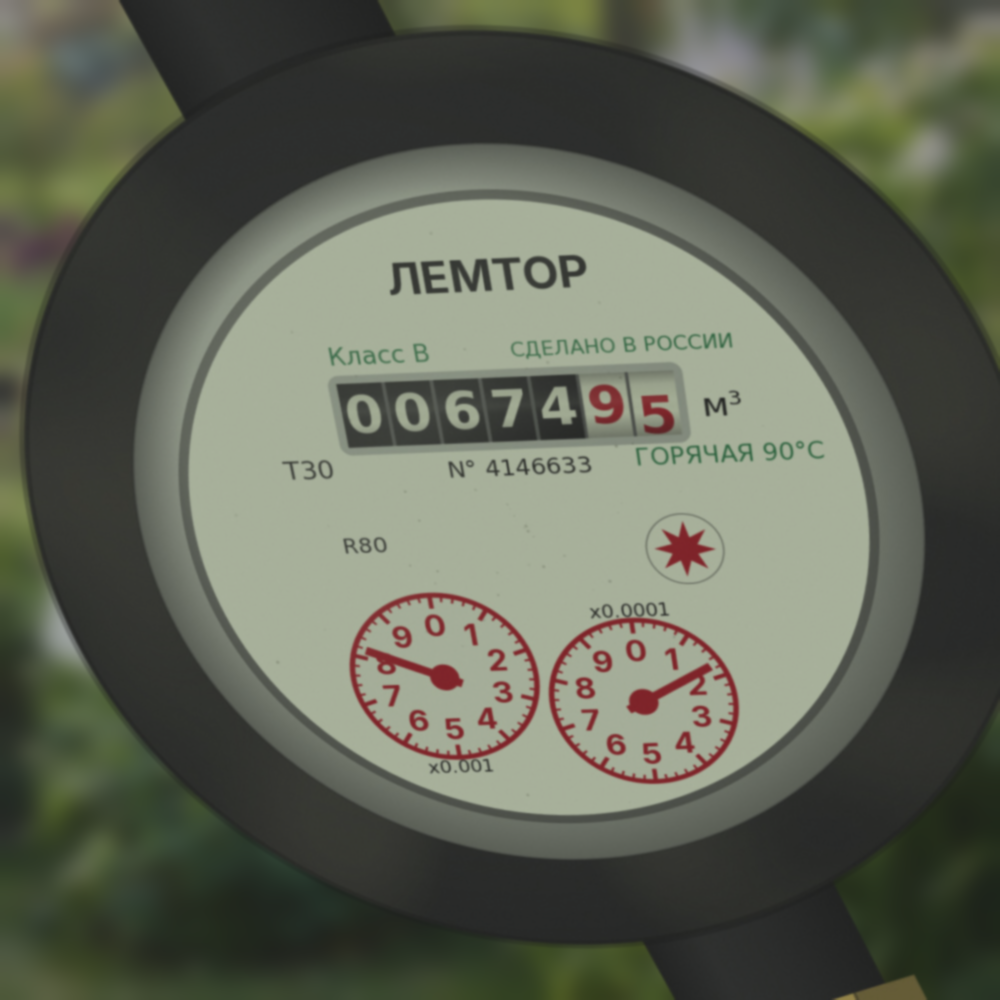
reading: **674.9481** m³
